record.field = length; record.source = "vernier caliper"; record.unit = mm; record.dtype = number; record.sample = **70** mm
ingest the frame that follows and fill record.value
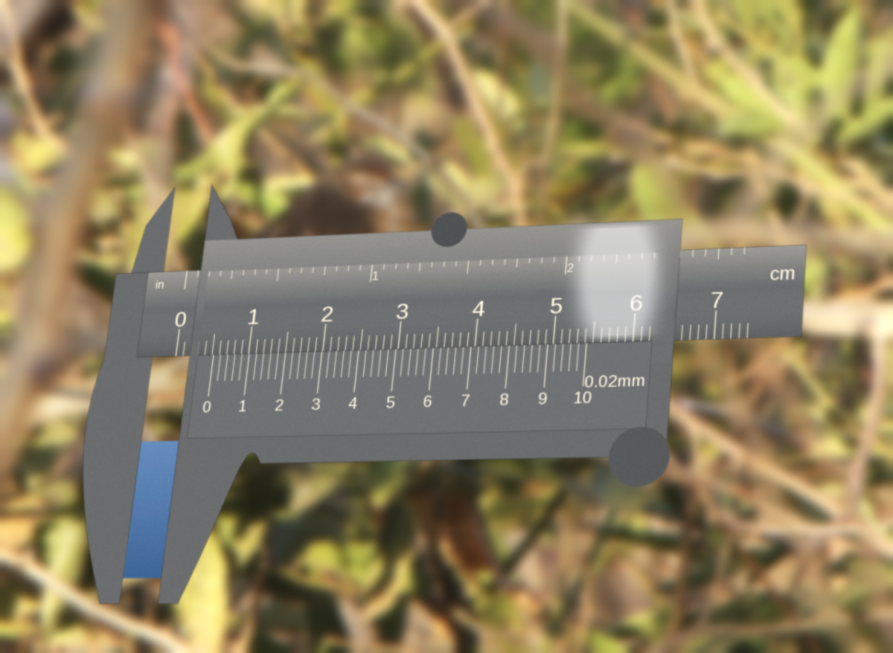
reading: **5.2** mm
